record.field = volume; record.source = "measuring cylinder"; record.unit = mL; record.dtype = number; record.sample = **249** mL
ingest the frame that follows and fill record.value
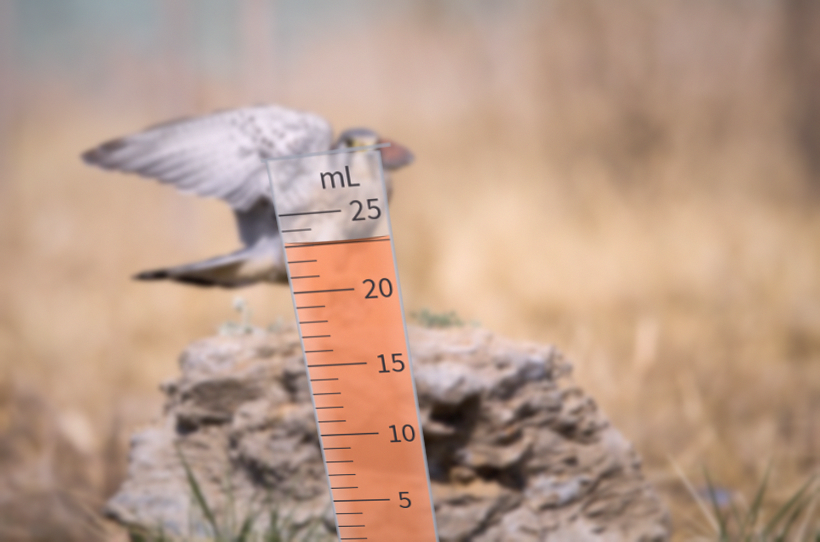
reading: **23** mL
